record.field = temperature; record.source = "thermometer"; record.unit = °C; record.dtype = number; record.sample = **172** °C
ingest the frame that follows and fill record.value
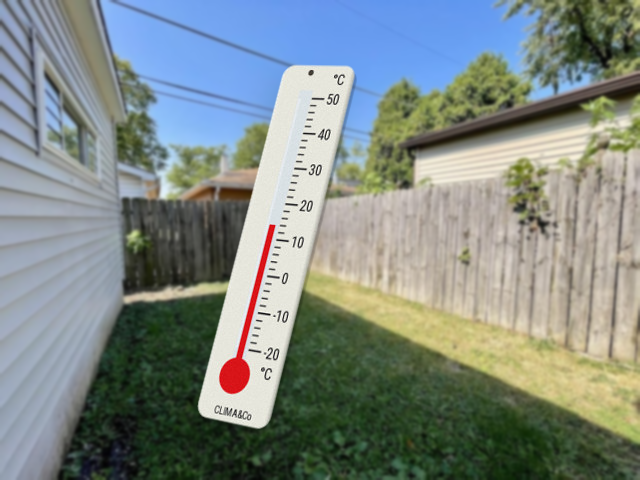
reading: **14** °C
